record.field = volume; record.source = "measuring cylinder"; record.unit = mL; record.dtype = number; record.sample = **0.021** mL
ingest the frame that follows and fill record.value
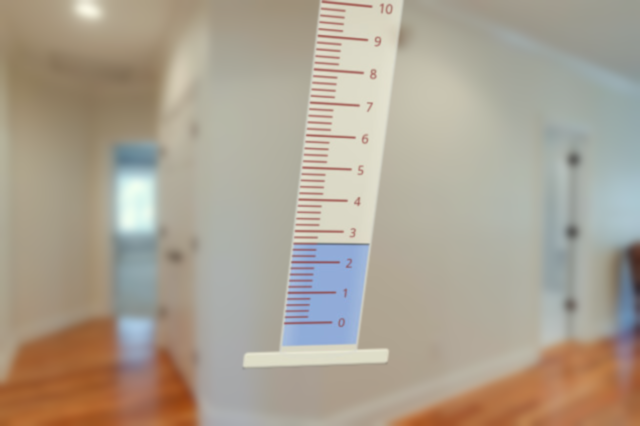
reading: **2.6** mL
